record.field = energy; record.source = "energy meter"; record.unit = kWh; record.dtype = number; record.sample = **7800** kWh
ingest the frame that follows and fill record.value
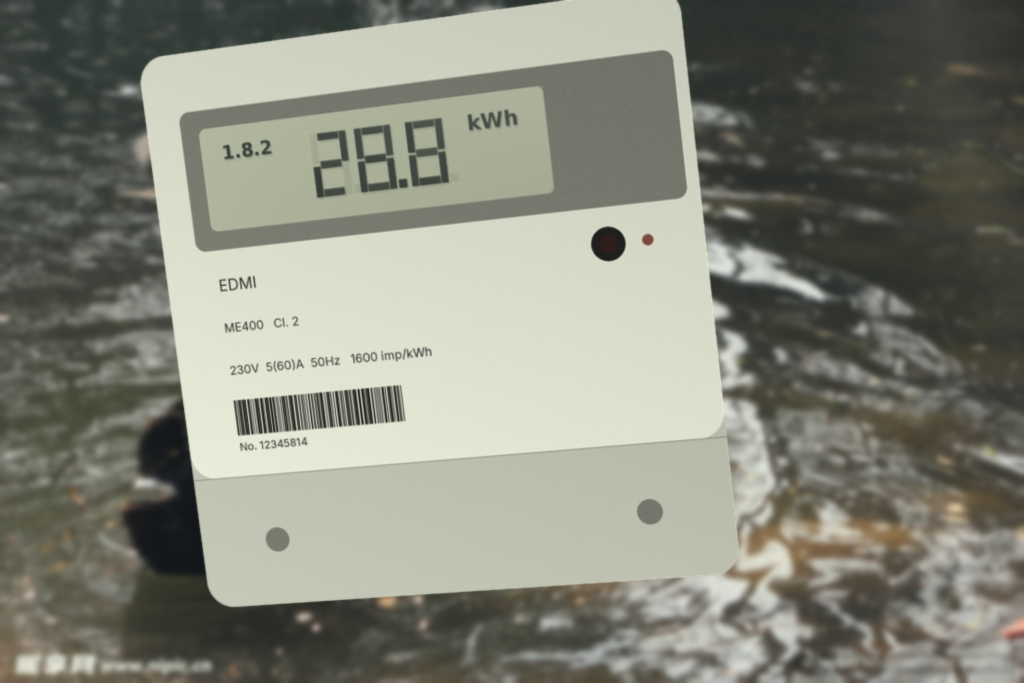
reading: **28.8** kWh
